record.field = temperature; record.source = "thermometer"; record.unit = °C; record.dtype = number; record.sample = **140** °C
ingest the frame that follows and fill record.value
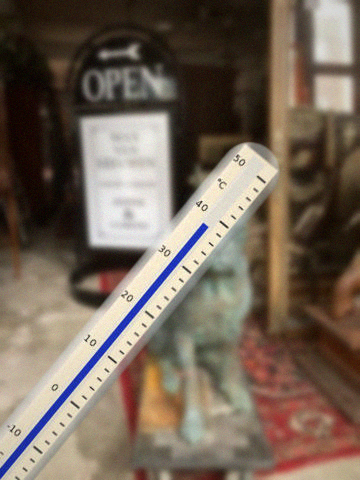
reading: **38** °C
